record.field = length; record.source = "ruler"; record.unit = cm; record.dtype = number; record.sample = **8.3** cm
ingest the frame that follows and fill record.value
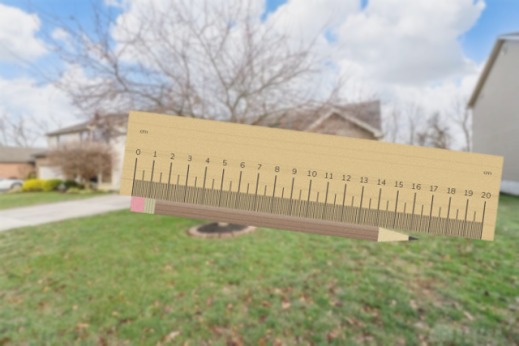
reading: **16.5** cm
